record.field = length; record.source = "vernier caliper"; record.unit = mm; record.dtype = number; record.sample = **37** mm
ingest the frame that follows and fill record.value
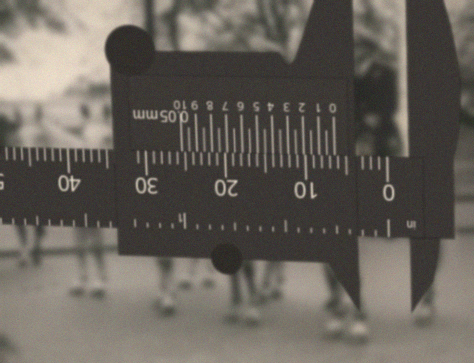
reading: **6.4** mm
